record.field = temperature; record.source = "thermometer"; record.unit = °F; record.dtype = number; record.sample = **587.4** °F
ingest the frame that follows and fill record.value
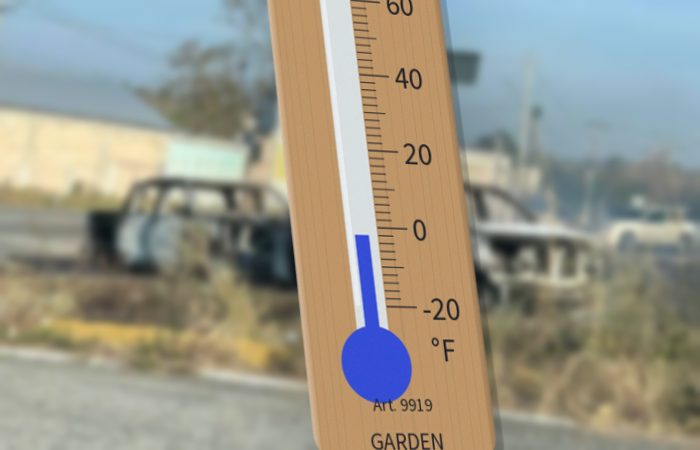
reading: **-2** °F
